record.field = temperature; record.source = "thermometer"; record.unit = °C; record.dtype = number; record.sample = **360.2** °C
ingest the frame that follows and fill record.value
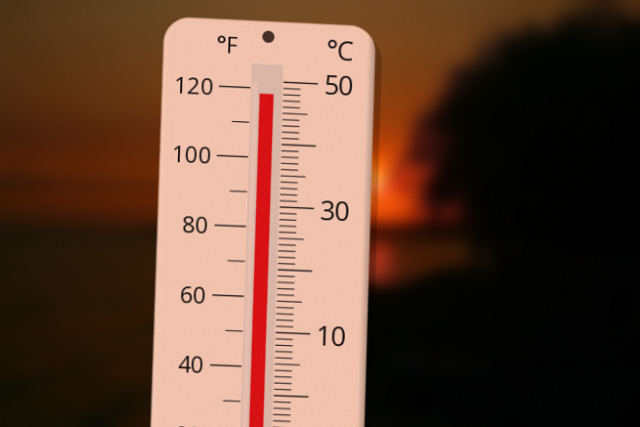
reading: **48** °C
